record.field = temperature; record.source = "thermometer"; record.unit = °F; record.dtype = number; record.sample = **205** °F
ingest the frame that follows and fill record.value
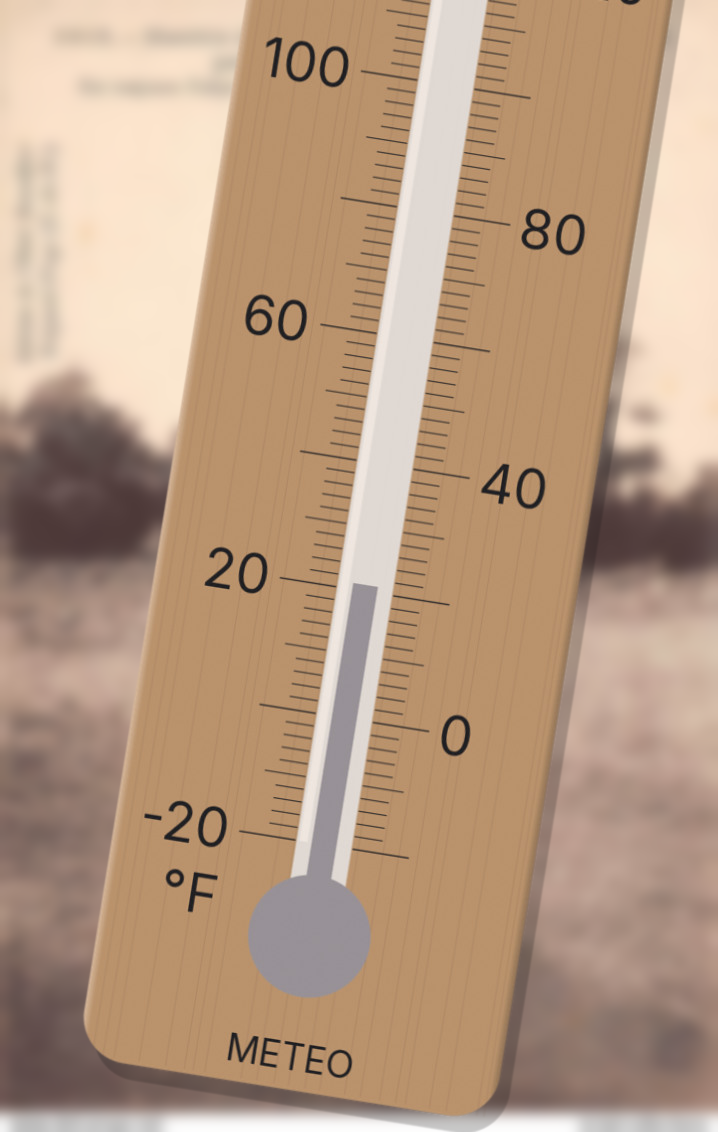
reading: **21** °F
